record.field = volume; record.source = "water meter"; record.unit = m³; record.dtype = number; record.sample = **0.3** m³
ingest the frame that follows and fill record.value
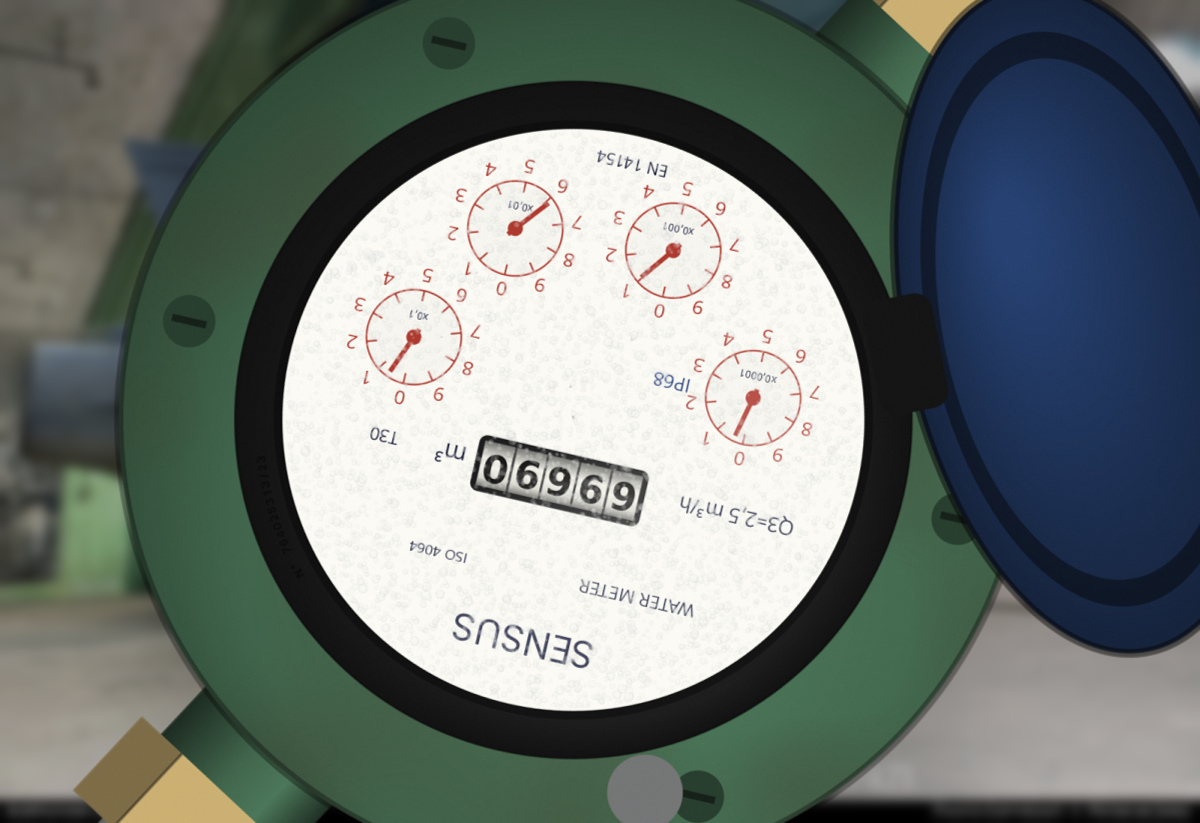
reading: **69690.0610** m³
